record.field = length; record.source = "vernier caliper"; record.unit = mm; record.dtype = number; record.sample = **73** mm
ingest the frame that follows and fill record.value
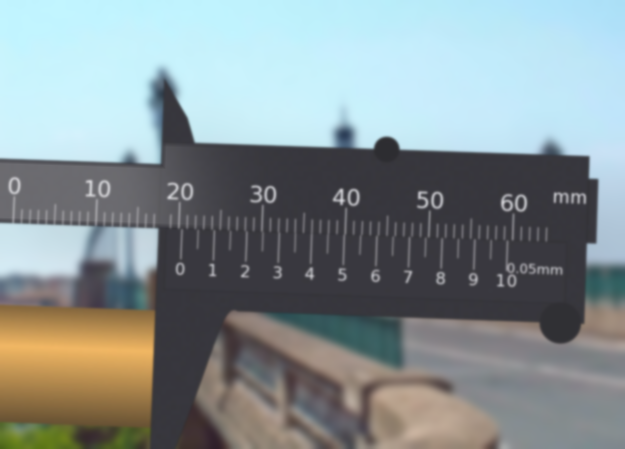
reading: **20.4** mm
